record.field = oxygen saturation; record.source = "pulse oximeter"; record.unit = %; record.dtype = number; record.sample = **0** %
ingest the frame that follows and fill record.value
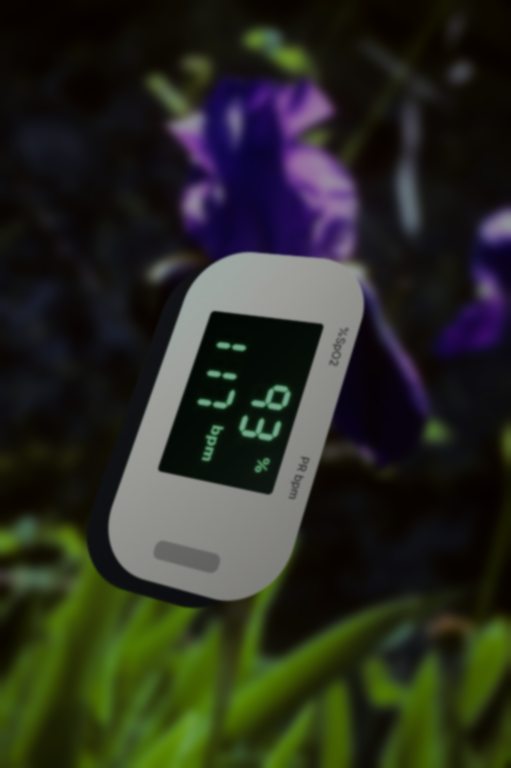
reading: **93** %
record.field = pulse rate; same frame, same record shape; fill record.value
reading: **117** bpm
